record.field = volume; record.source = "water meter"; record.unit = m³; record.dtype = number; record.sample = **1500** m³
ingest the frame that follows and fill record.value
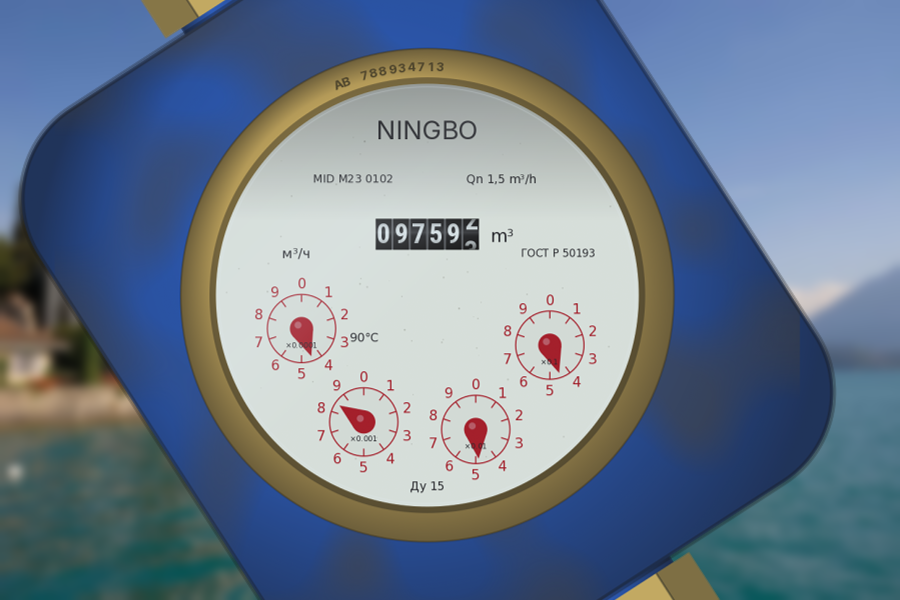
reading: **97592.4484** m³
